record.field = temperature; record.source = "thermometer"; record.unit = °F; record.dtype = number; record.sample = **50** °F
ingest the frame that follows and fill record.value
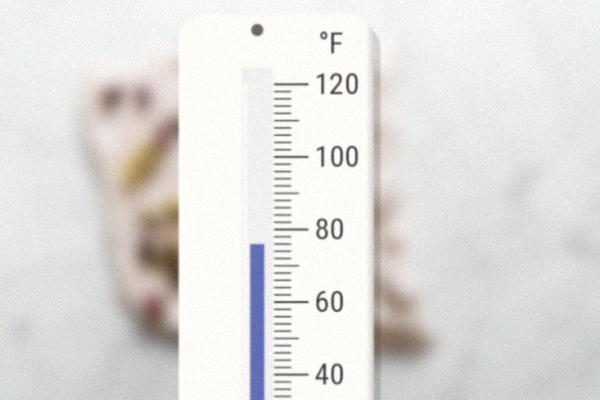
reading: **76** °F
